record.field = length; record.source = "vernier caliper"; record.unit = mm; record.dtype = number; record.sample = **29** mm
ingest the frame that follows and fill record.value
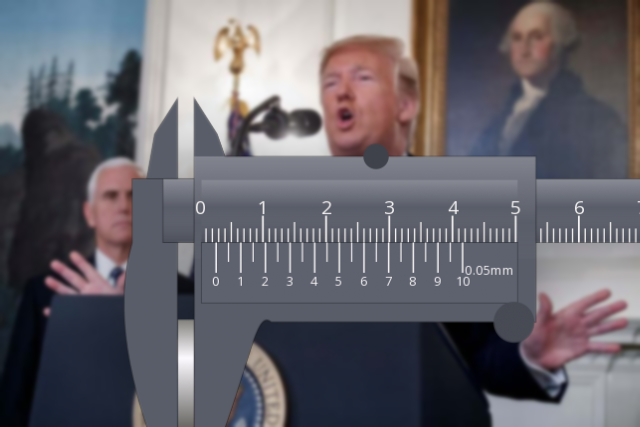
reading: **2.6** mm
